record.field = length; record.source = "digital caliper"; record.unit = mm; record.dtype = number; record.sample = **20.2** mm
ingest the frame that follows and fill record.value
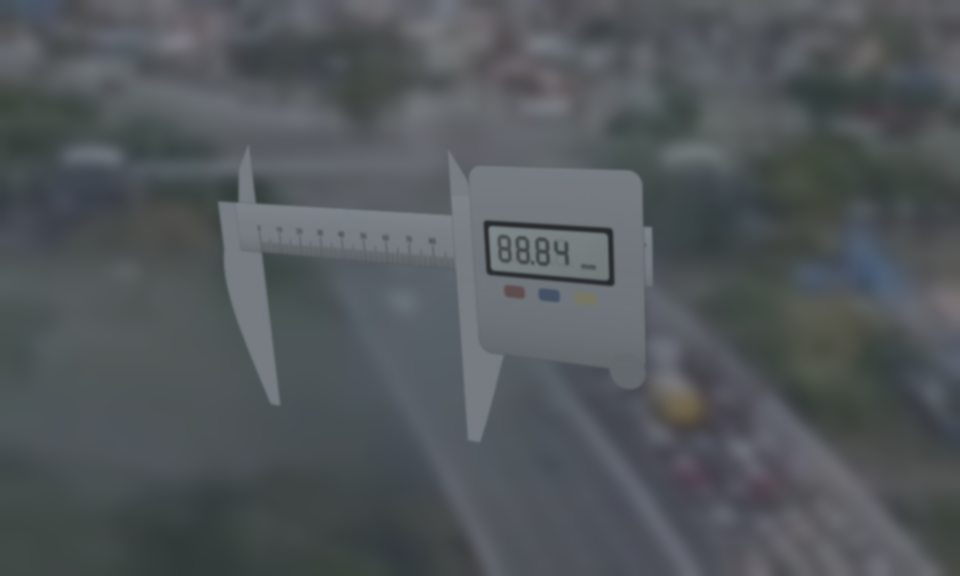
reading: **88.84** mm
